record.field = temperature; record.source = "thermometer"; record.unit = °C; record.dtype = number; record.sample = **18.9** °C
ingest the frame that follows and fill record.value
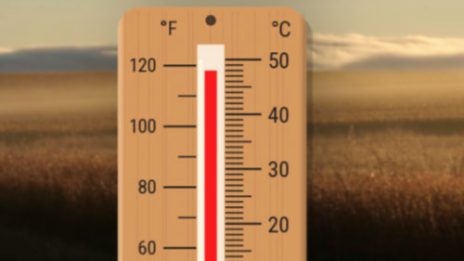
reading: **48** °C
